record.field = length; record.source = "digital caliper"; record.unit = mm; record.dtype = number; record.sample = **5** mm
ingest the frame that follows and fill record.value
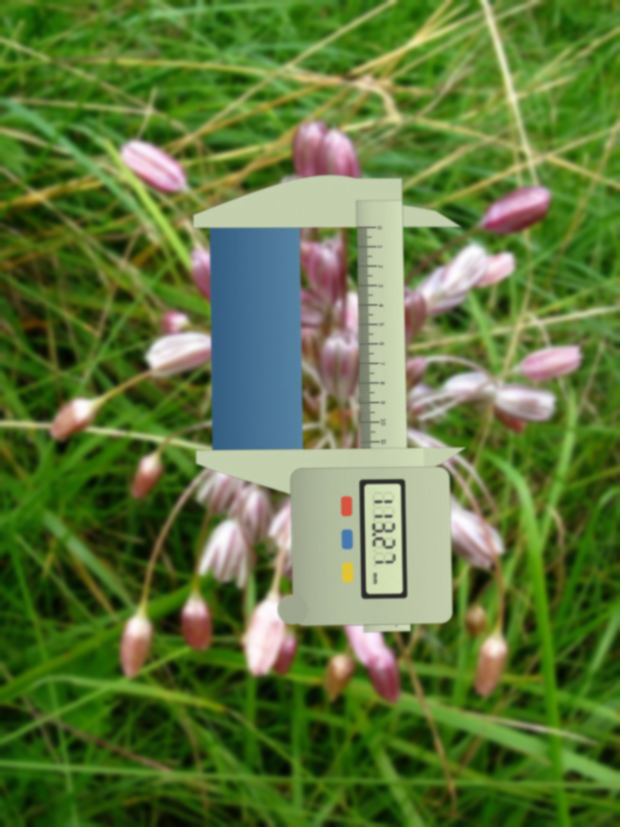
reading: **113.27** mm
